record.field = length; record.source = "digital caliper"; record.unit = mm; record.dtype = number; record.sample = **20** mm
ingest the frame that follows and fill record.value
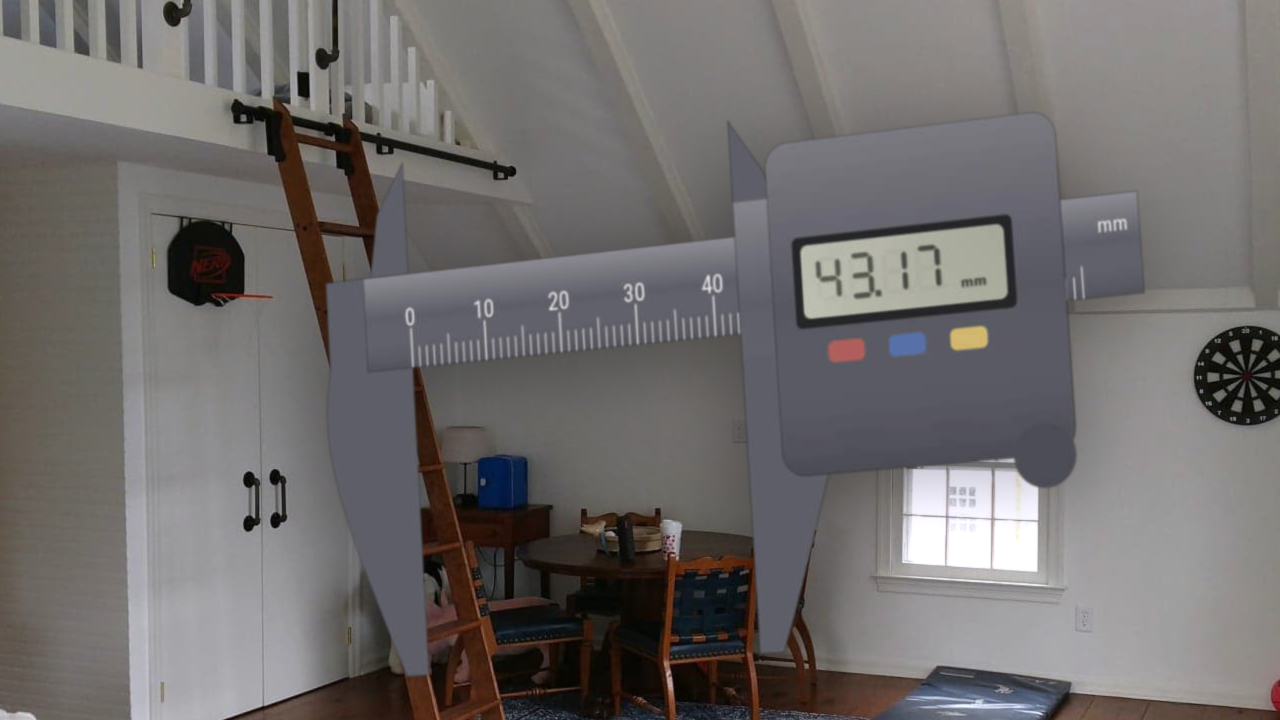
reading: **43.17** mm
